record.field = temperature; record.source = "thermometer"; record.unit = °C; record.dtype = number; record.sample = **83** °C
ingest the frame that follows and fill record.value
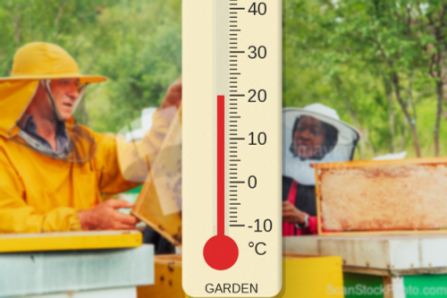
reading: **20** °C
